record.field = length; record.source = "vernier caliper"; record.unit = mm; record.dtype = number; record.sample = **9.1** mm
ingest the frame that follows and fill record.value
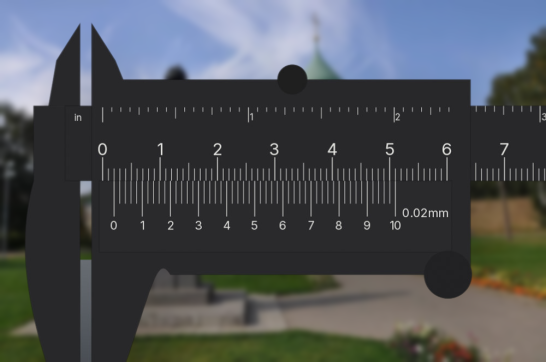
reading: **2.0** mm
